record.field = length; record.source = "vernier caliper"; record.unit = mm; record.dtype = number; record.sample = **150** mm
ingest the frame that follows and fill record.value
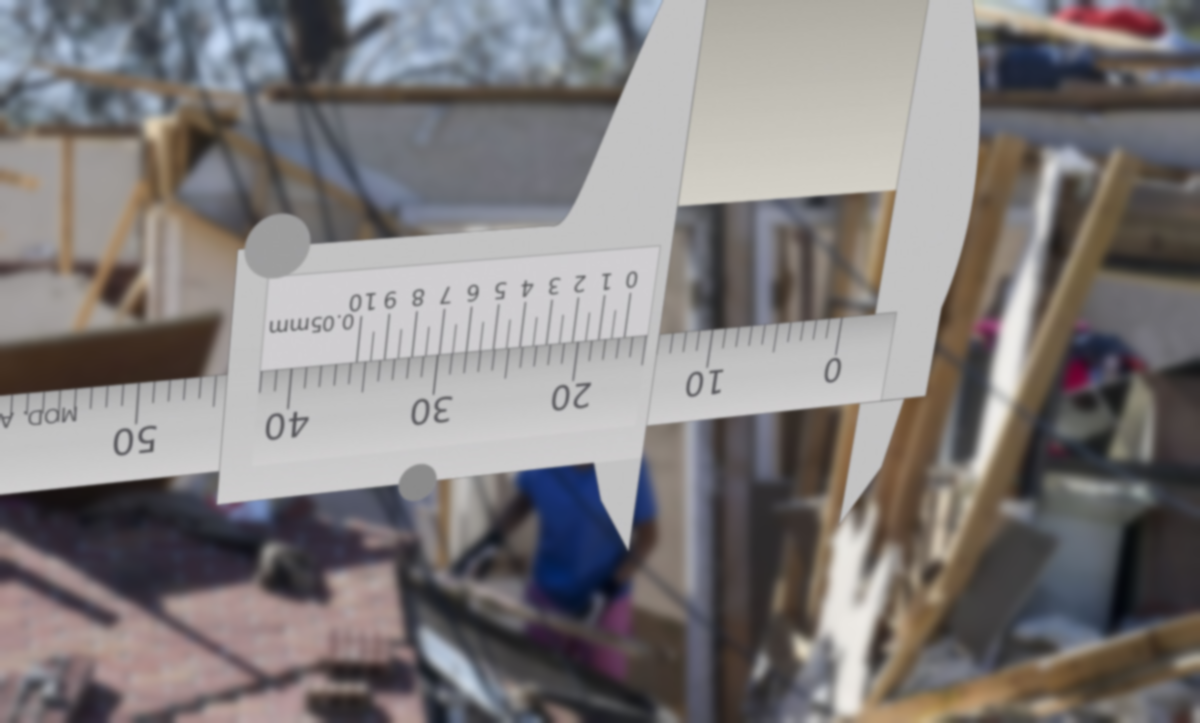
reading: **16.6** mm
